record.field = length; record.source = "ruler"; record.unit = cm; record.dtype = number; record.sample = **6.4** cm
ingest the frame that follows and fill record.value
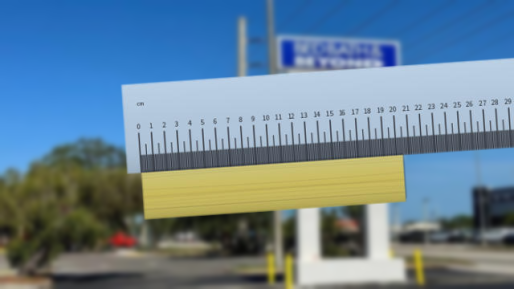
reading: **20.5** cm
